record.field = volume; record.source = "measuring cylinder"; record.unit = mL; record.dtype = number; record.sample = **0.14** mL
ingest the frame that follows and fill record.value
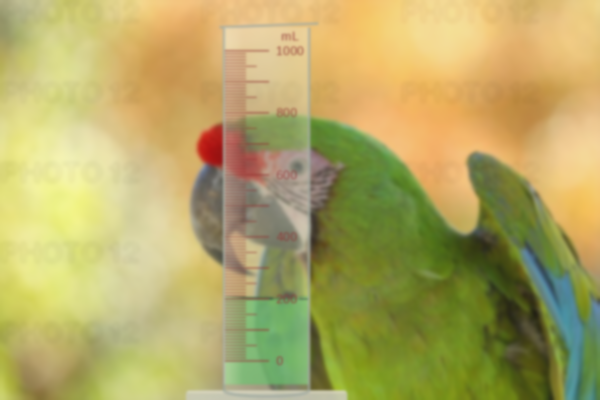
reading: **200** mL
